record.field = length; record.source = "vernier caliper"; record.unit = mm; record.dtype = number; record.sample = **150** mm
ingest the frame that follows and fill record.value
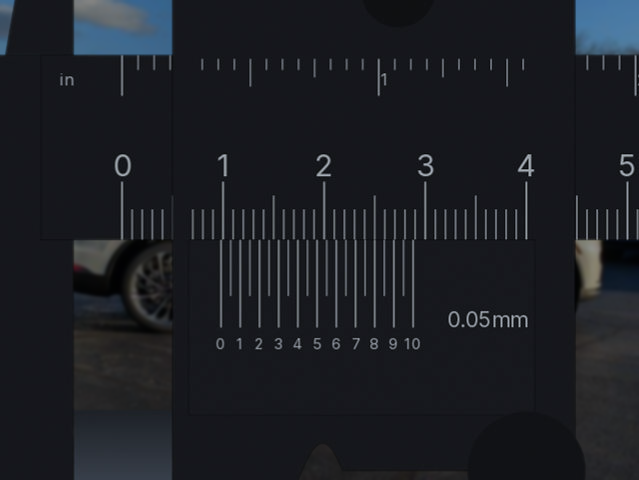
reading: **9.8** mm
